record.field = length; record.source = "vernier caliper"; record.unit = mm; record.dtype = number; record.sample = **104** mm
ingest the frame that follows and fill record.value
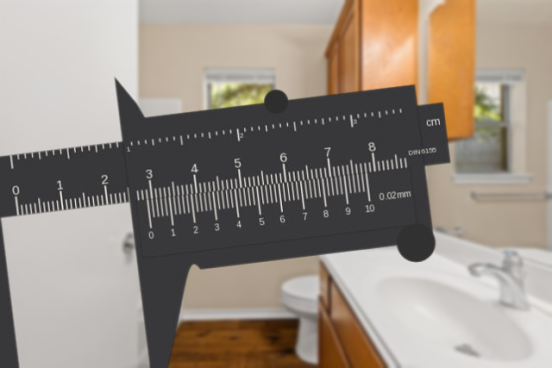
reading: **29.0** mm
